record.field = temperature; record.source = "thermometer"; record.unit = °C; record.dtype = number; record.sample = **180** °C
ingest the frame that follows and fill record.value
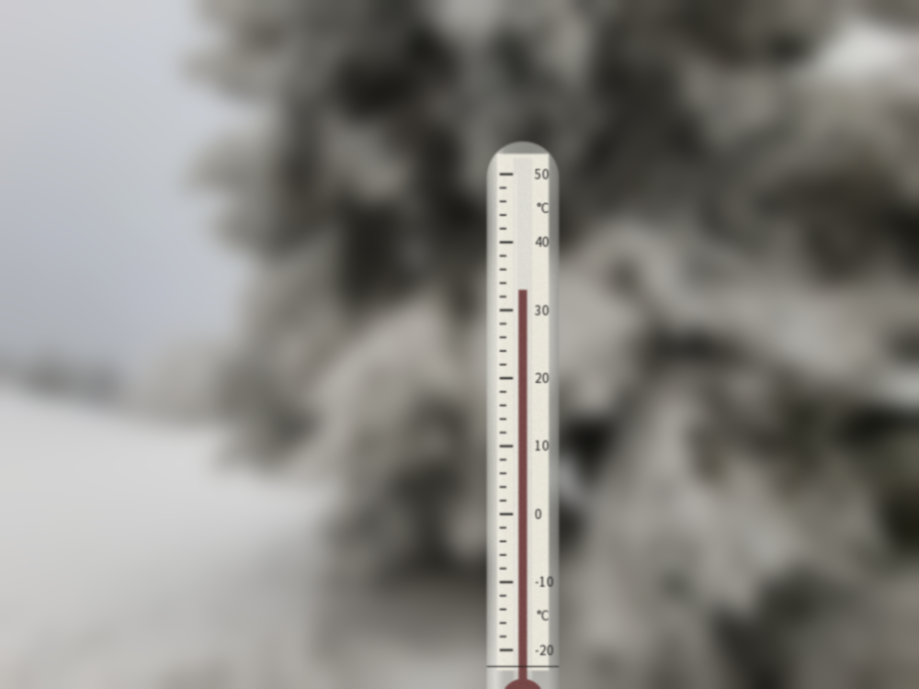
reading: **33** °C
